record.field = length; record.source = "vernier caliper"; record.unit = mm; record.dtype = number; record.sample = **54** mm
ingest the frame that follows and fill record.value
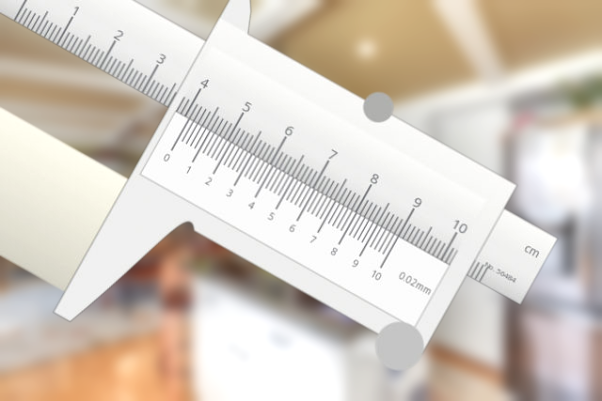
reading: **41.0** mm
